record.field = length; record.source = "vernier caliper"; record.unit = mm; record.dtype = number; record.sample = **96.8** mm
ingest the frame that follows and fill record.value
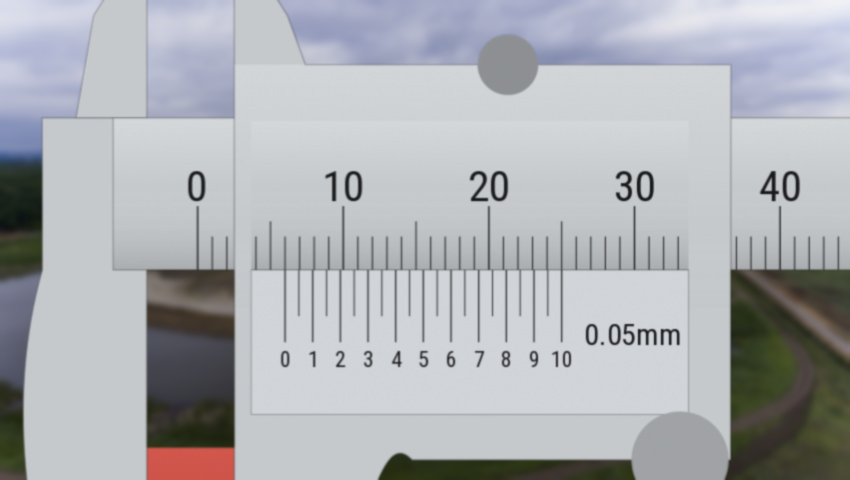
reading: **6.0** mm
